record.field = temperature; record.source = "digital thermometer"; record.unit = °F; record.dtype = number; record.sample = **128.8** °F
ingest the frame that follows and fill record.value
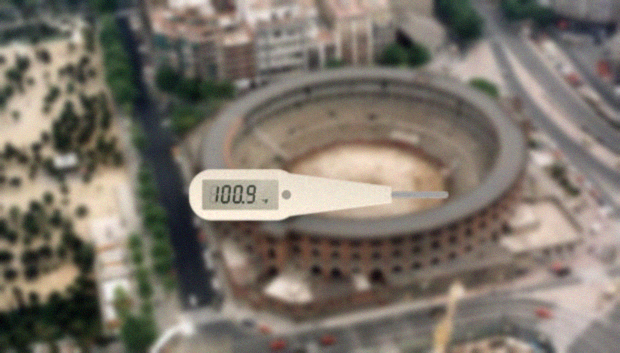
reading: **100.9** °F
